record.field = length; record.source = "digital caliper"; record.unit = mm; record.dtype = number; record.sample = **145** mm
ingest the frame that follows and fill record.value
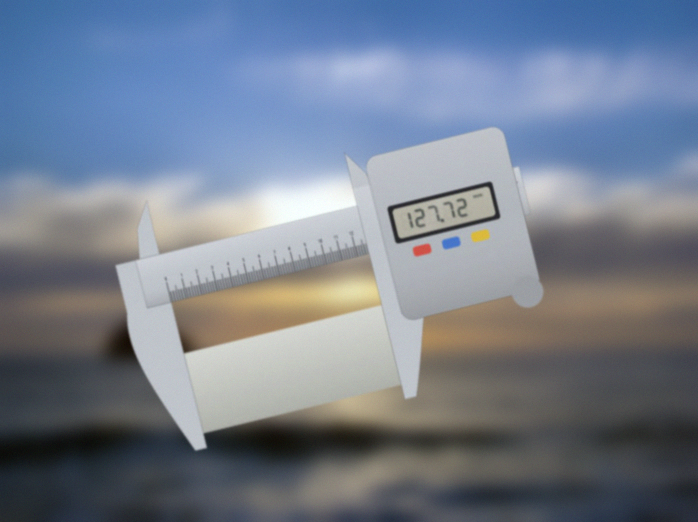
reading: **127.72** mm
